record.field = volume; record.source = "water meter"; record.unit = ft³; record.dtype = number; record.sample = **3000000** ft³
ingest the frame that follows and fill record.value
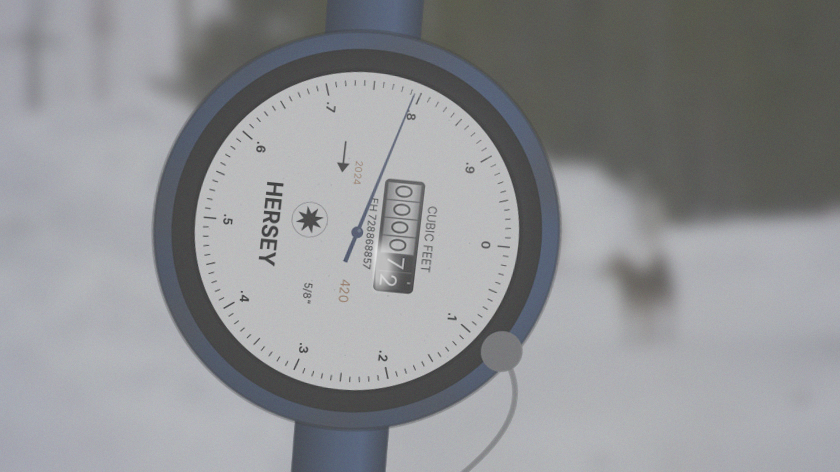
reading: **71.79** ft³
